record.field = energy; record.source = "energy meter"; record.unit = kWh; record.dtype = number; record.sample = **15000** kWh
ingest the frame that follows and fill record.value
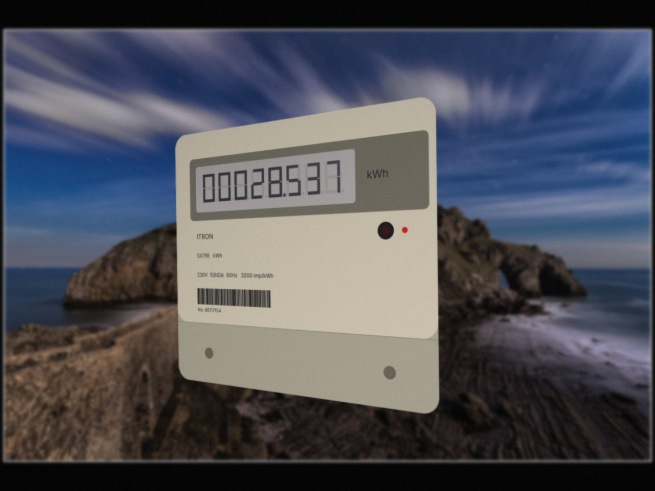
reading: **28.537** kWh
